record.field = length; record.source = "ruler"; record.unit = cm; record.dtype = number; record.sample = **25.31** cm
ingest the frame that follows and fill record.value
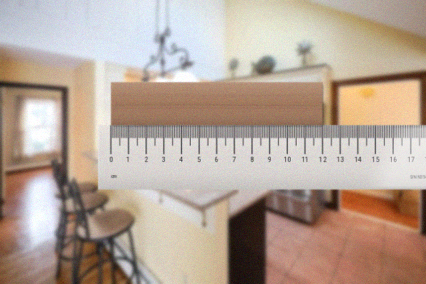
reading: **12** cm
